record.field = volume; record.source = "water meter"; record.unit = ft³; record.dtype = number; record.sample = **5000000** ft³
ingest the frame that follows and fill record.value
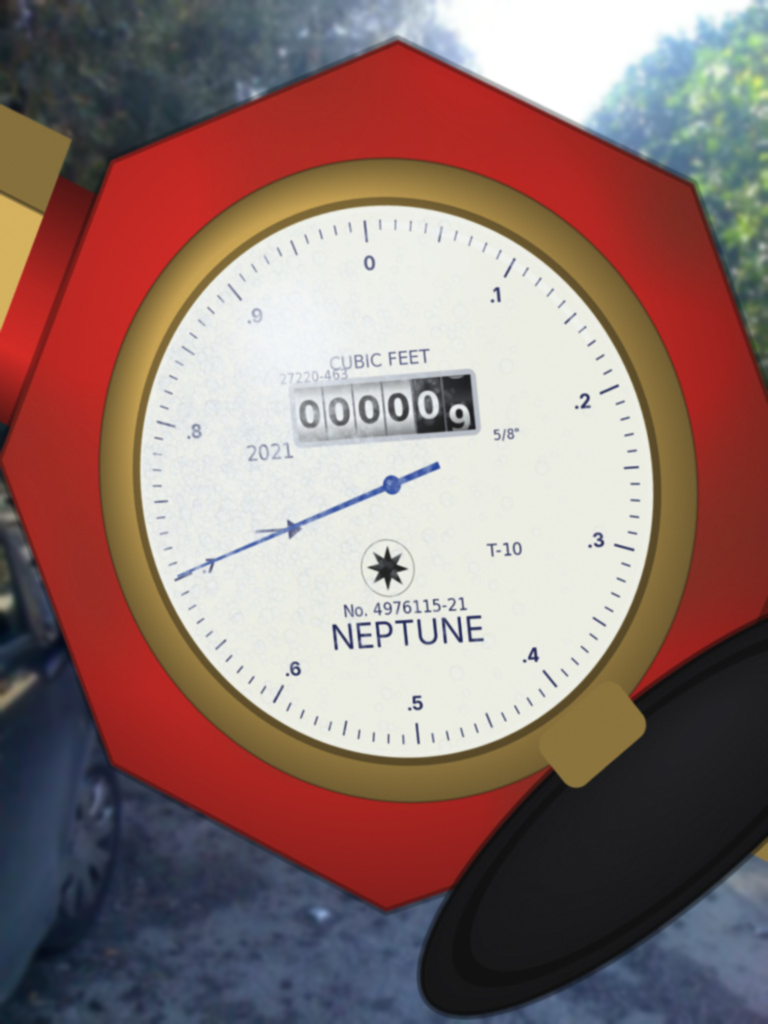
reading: **8.70** ft³
